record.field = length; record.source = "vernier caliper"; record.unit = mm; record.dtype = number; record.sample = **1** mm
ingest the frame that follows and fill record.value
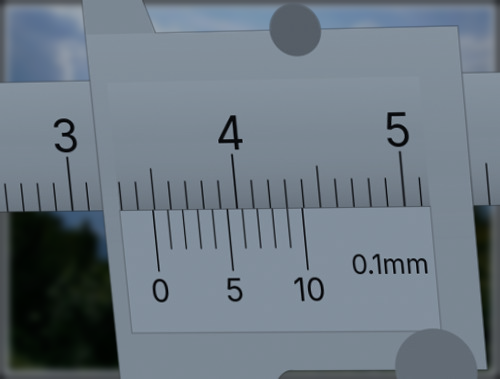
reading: **34.9** mm
